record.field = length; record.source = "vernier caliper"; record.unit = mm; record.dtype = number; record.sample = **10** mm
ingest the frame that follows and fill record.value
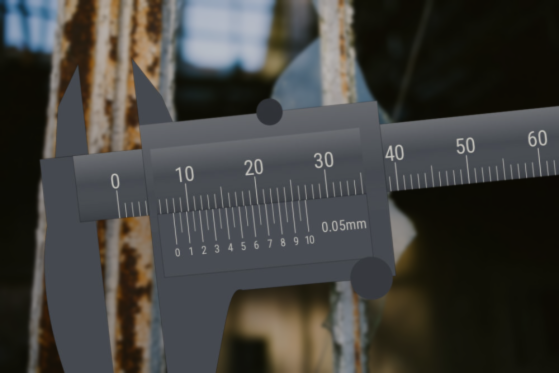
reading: **7.8** mm
